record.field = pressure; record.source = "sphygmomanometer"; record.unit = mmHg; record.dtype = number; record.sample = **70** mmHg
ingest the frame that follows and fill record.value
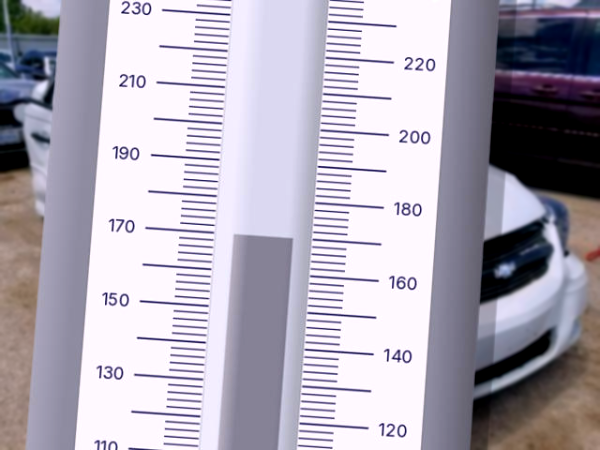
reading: **170** mmHg
